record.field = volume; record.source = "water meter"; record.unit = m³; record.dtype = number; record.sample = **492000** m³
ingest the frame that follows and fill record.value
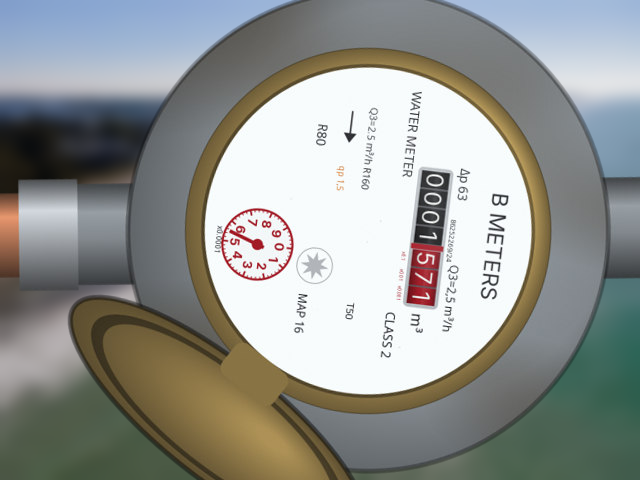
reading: **1.5715** m³
